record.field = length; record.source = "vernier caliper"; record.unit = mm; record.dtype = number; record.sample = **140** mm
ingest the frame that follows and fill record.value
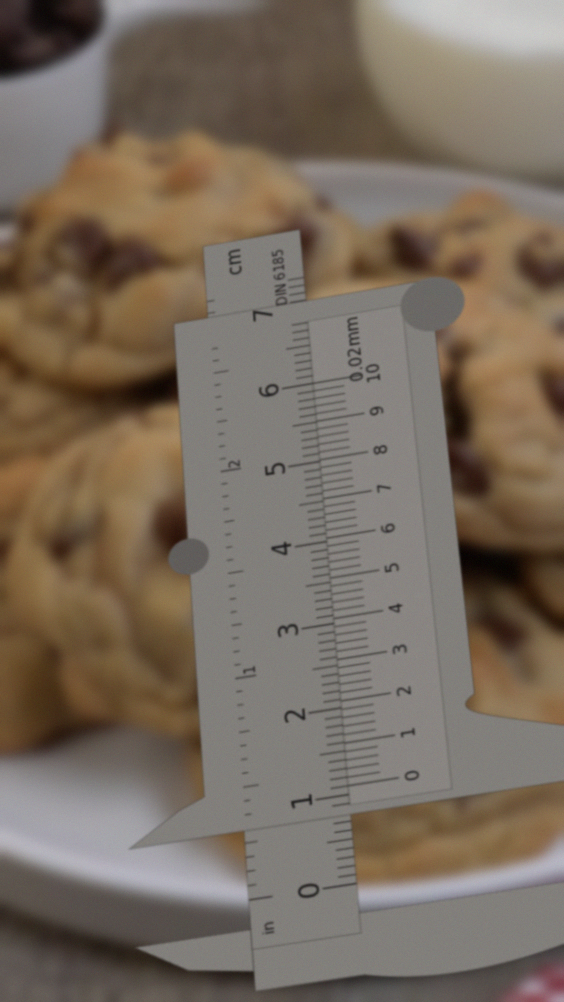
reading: **11.0** mm
